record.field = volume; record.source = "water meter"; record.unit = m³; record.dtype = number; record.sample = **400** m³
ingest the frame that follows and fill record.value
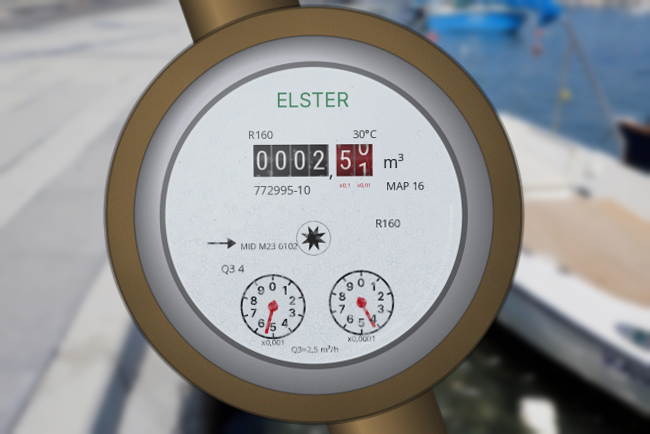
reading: **2.5054** m³
